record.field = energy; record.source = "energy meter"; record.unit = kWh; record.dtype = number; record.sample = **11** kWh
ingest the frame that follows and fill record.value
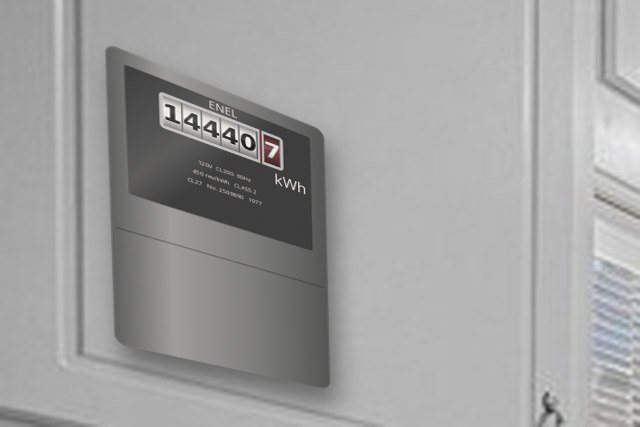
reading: **14440.7** kWh
